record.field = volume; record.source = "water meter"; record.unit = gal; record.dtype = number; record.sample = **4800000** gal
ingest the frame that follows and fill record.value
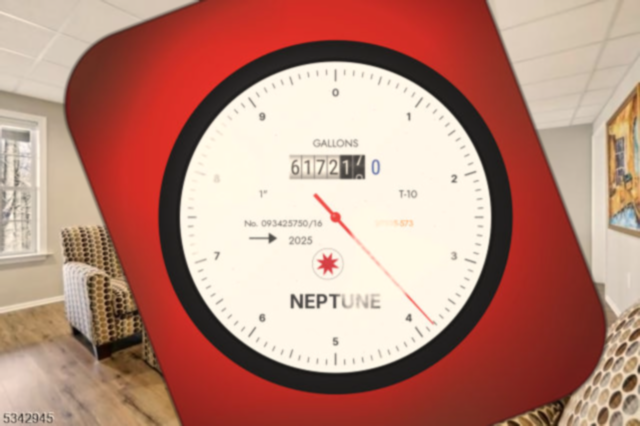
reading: **6172173.8** gal
